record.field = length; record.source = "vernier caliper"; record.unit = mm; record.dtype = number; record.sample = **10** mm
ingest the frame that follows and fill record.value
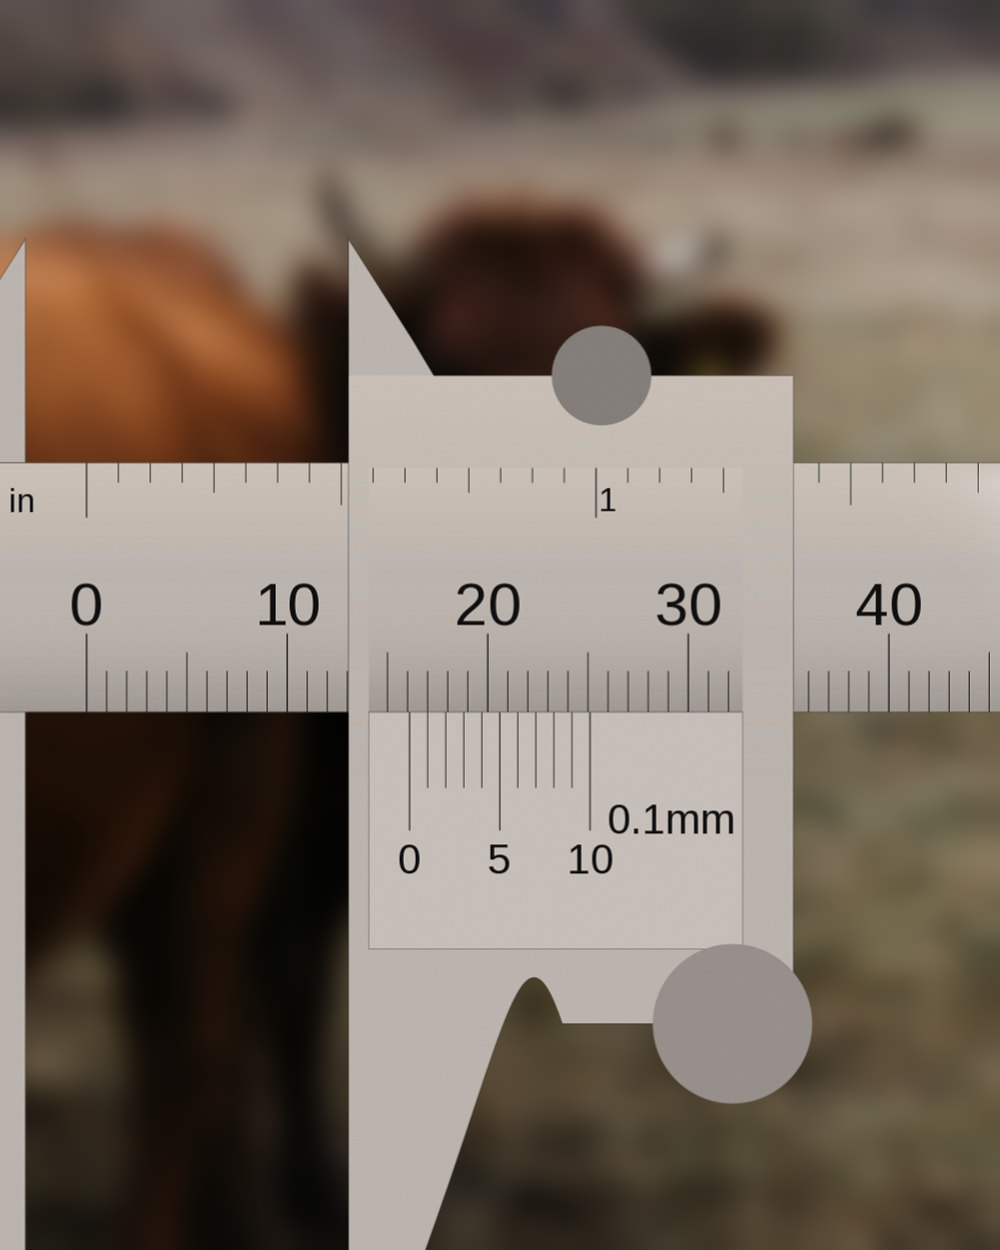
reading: **16.1** mm
